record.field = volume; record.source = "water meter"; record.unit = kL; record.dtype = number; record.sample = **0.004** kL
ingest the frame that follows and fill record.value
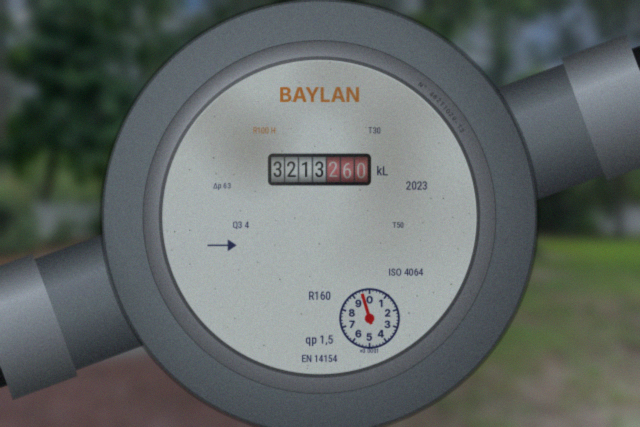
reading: **3213.2599** kL
